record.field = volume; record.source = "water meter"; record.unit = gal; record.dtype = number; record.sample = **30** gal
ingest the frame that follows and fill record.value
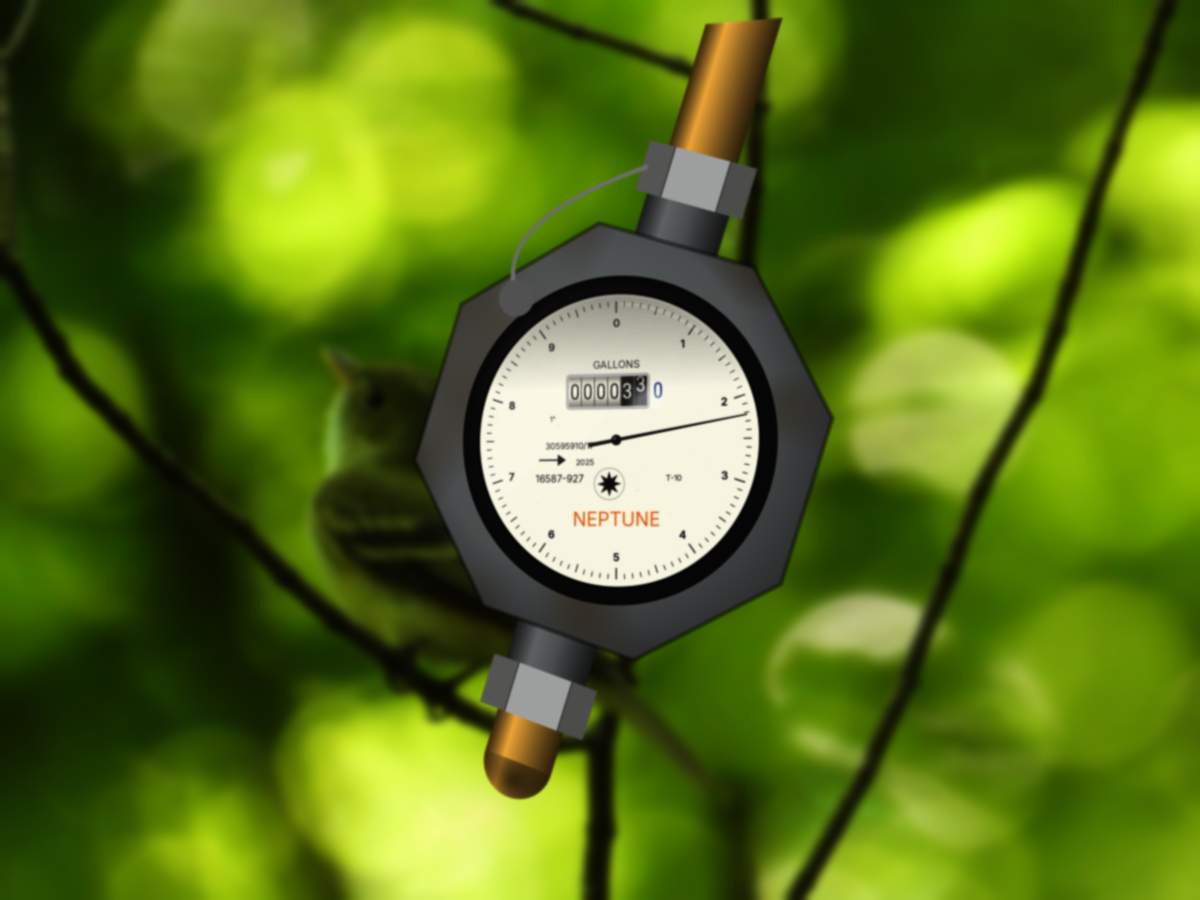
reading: **332.2** gal
